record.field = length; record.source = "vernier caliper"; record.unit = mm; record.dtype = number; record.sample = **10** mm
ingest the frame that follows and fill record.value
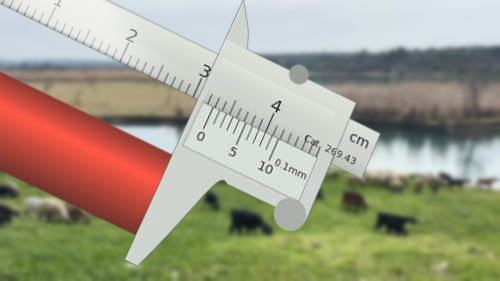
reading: **32.8** mm
